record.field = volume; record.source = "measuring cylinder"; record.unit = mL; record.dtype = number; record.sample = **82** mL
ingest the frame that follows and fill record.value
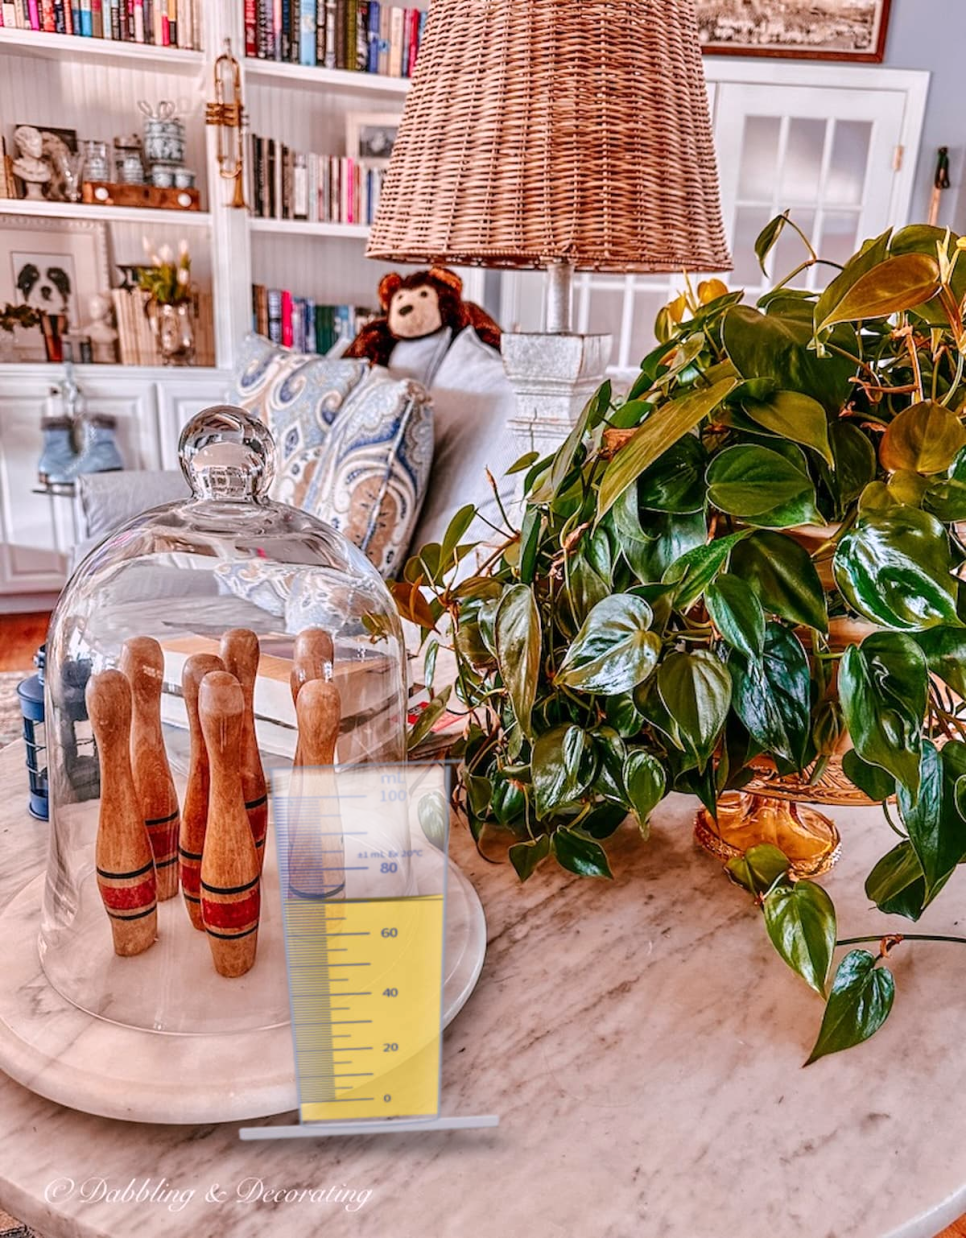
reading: **70** mL
